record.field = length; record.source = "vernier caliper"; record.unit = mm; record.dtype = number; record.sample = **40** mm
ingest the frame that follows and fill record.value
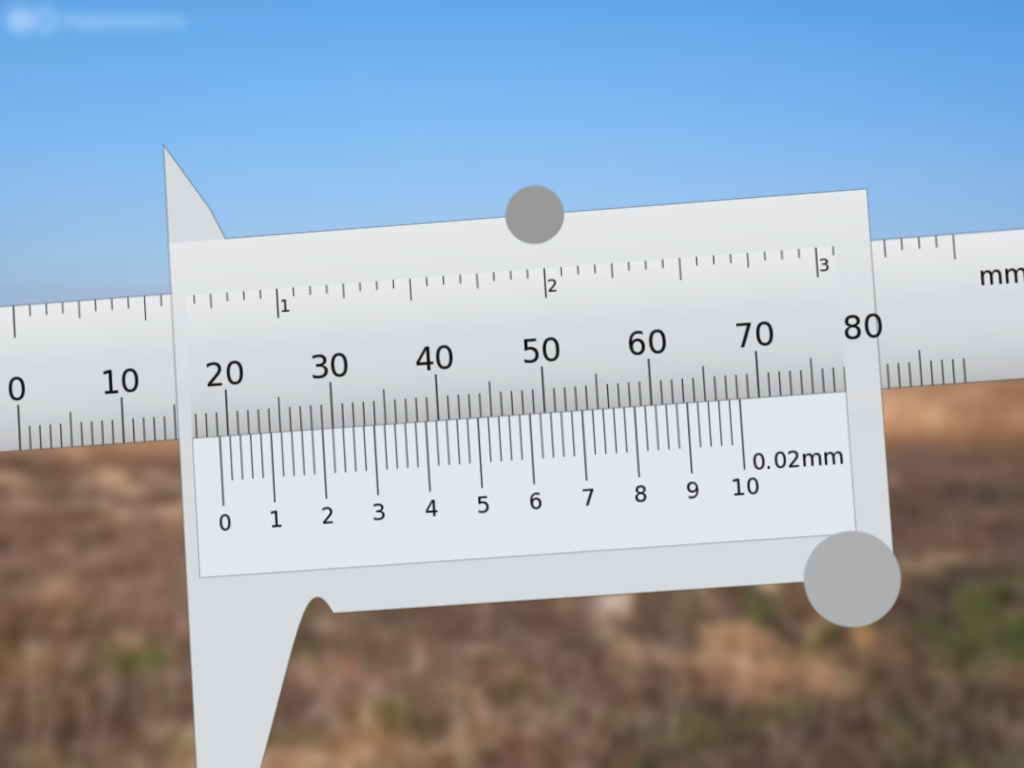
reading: **19.2** mm
